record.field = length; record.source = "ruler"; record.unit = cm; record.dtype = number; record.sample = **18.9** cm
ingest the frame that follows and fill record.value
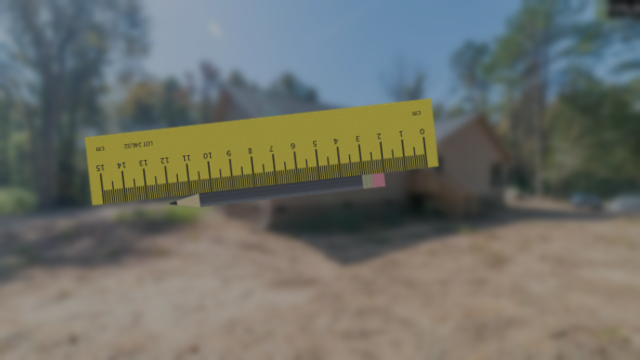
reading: **10** cm
